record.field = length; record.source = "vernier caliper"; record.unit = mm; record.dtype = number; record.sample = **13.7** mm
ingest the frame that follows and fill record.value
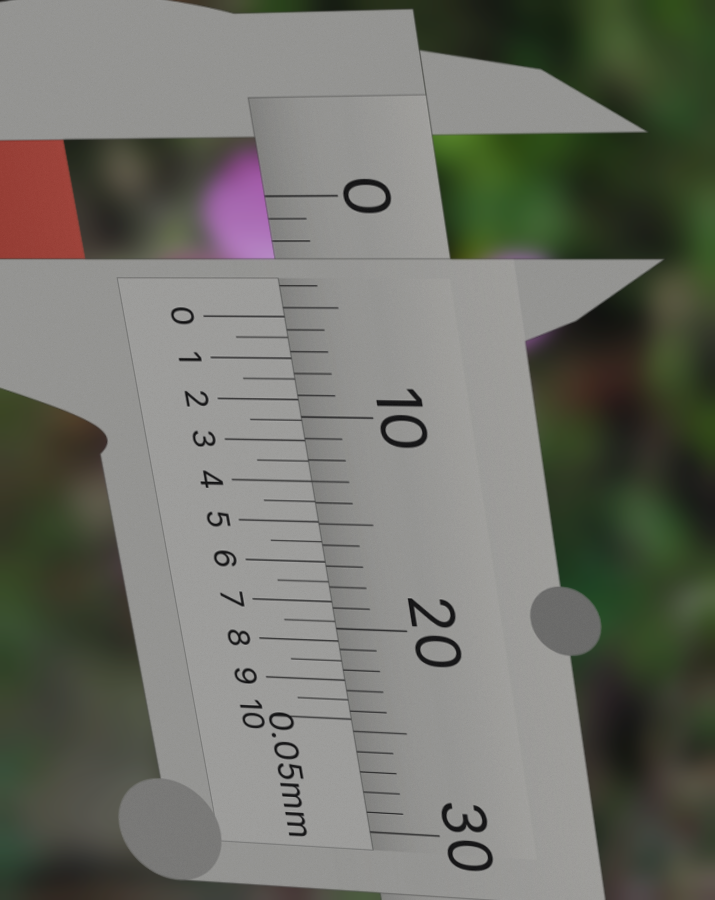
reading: **5.4** mm
